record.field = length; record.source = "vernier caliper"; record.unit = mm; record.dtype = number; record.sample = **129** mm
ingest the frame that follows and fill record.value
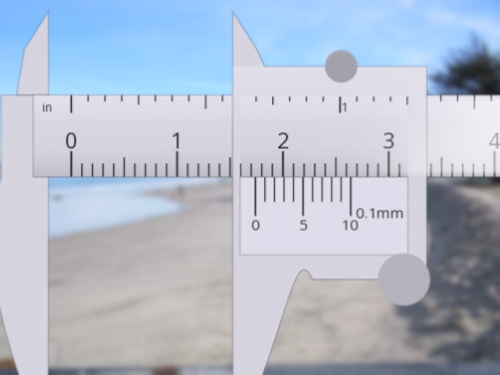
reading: **17.4** mm
